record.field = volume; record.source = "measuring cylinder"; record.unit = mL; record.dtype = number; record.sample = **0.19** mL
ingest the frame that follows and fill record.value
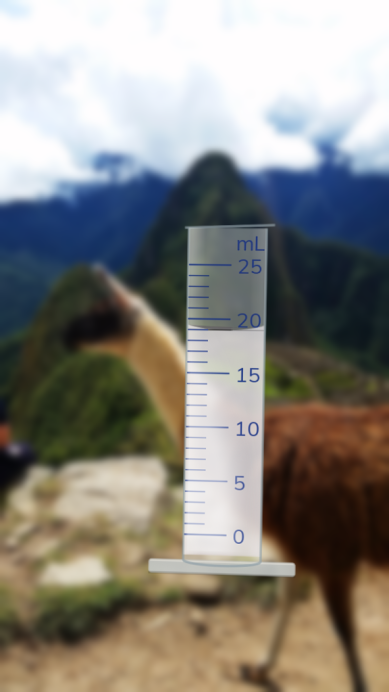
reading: **19** mL
